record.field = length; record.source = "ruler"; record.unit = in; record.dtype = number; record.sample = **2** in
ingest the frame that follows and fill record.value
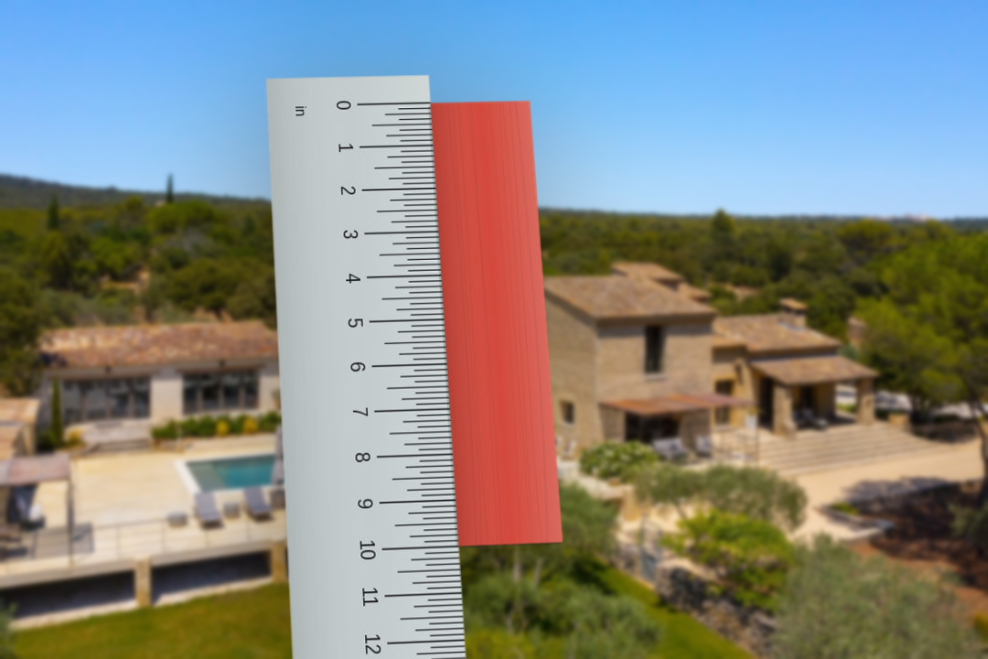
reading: **10** in
